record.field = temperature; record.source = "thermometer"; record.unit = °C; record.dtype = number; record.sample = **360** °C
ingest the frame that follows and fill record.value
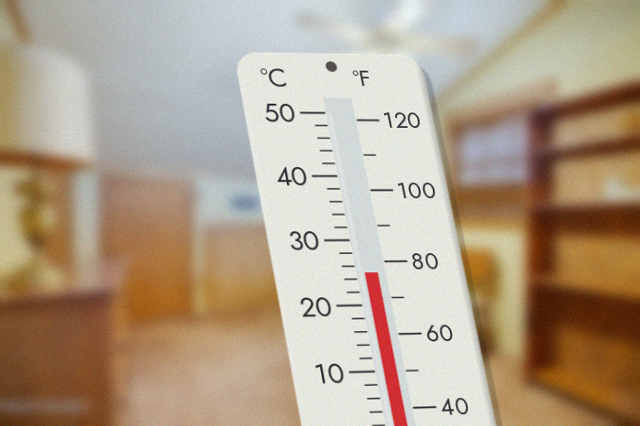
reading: **25** °C
